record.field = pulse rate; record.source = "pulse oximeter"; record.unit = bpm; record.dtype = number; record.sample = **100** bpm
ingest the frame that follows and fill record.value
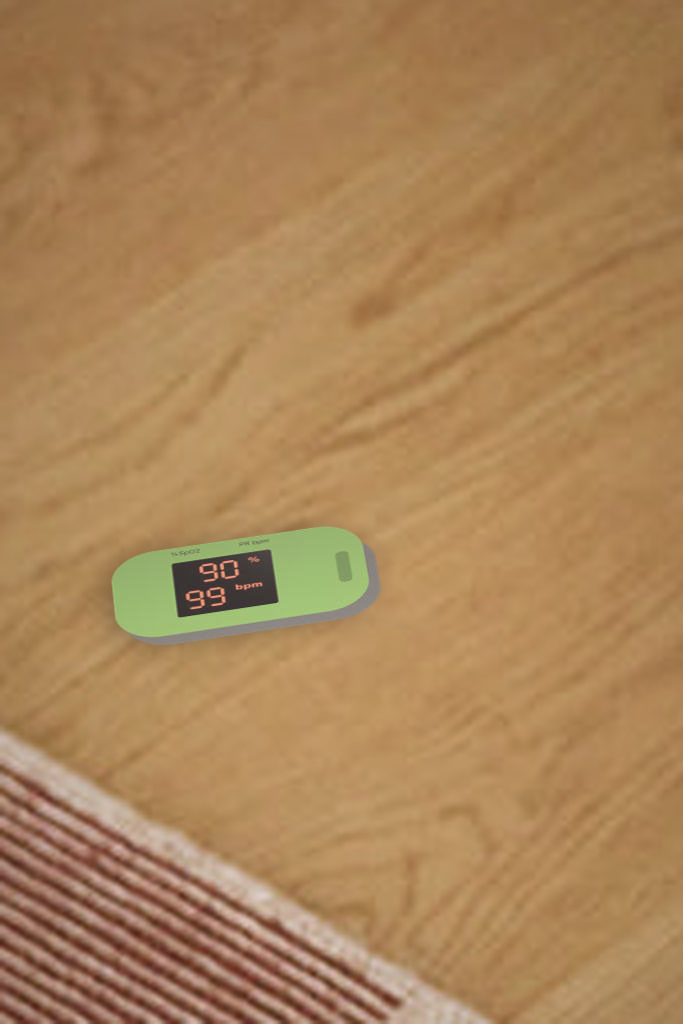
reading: **99** bpm
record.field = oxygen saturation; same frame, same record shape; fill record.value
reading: **90** %
